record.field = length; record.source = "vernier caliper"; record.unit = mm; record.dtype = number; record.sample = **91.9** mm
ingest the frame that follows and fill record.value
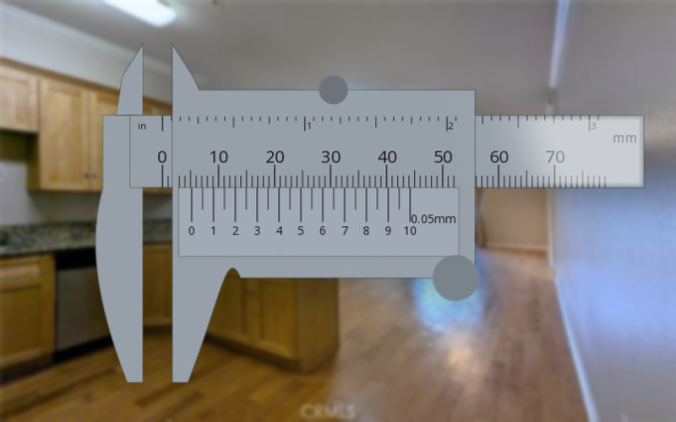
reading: **5.2** mm
